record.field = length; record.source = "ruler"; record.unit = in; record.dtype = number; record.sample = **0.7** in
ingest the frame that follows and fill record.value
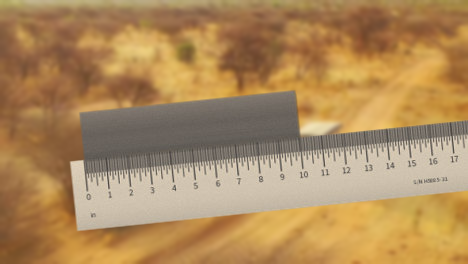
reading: **10** in
